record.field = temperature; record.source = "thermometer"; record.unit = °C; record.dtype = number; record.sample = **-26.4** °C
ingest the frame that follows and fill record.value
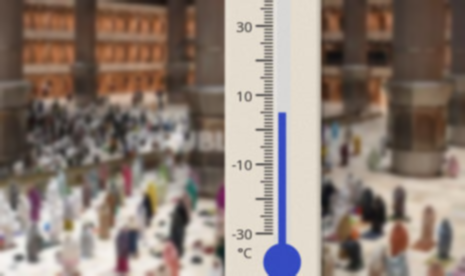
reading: **5** °C
